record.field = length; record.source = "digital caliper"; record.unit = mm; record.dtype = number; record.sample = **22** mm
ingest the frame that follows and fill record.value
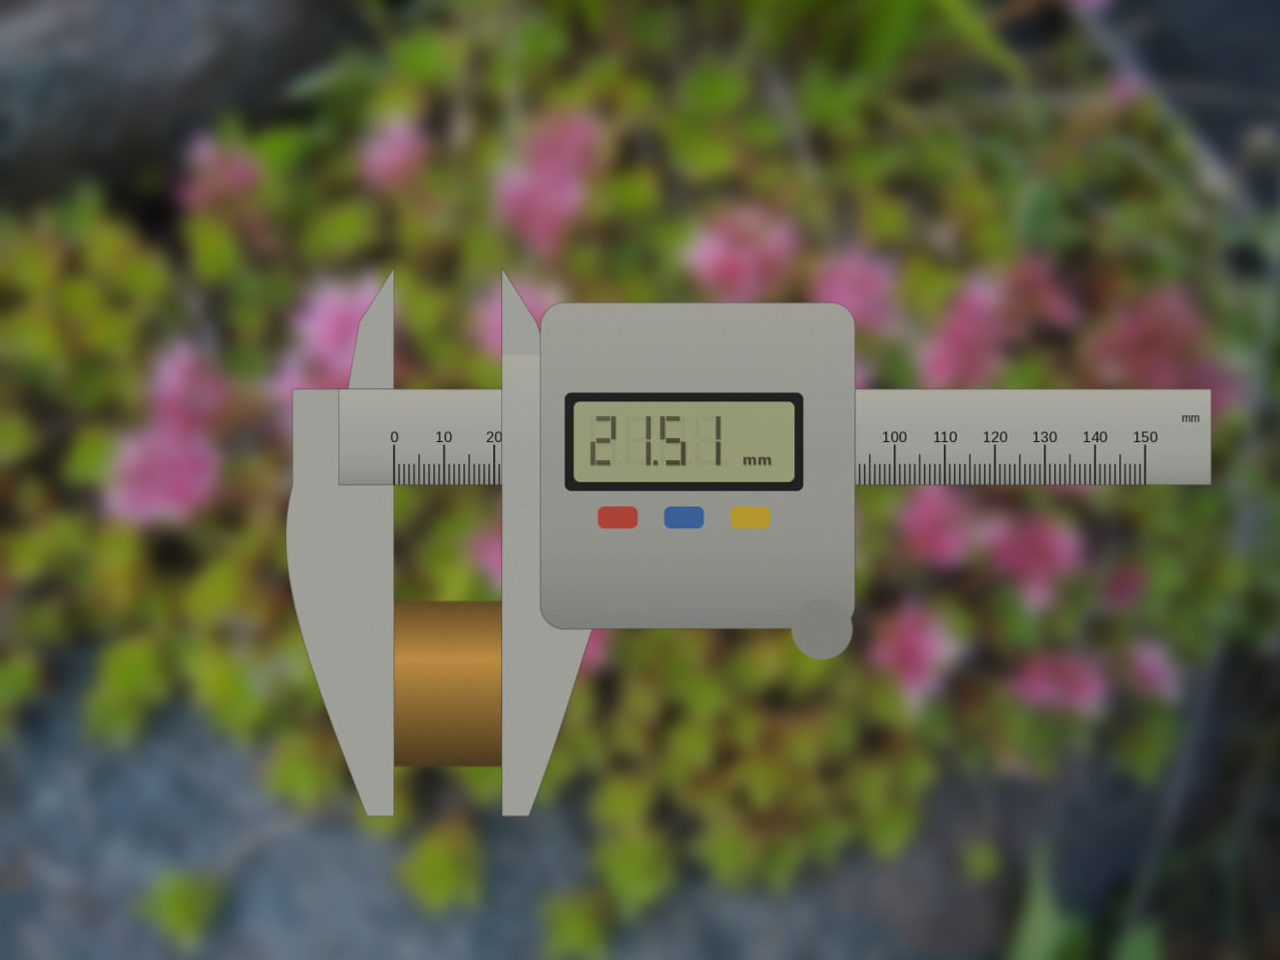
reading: **21.51** mm
